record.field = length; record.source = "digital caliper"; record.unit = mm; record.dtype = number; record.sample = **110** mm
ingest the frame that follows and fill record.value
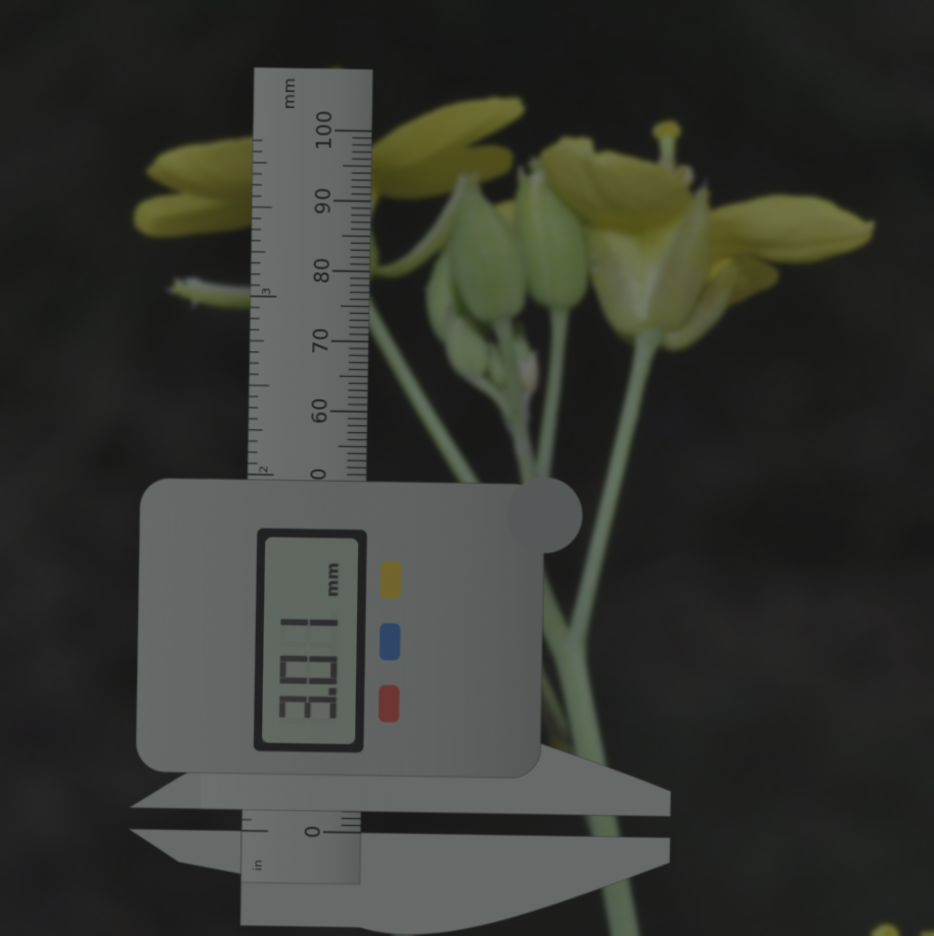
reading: **3.01** mm
